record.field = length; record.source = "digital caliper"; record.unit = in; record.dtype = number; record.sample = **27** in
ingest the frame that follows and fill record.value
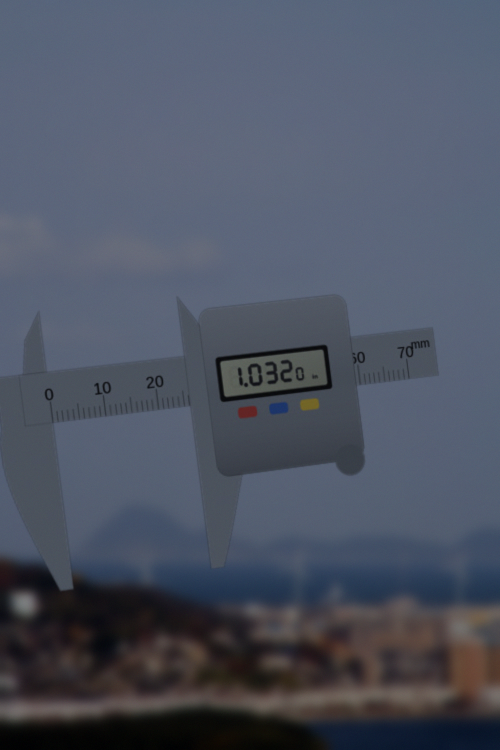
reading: **1.0320** in
